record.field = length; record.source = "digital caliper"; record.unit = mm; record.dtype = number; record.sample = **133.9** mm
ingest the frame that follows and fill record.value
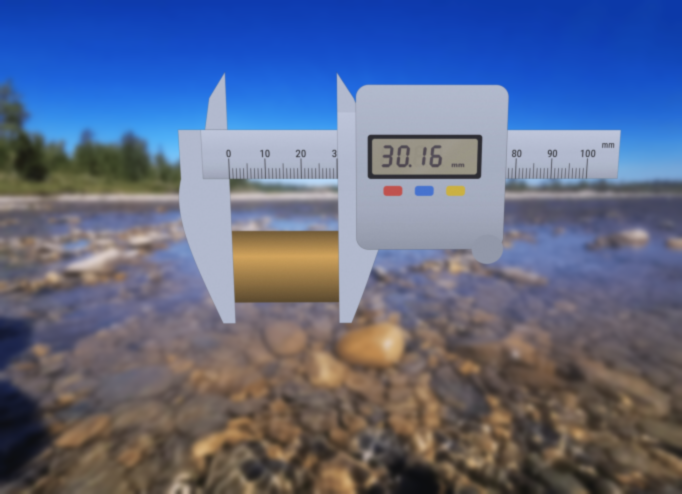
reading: **30.16** mm
